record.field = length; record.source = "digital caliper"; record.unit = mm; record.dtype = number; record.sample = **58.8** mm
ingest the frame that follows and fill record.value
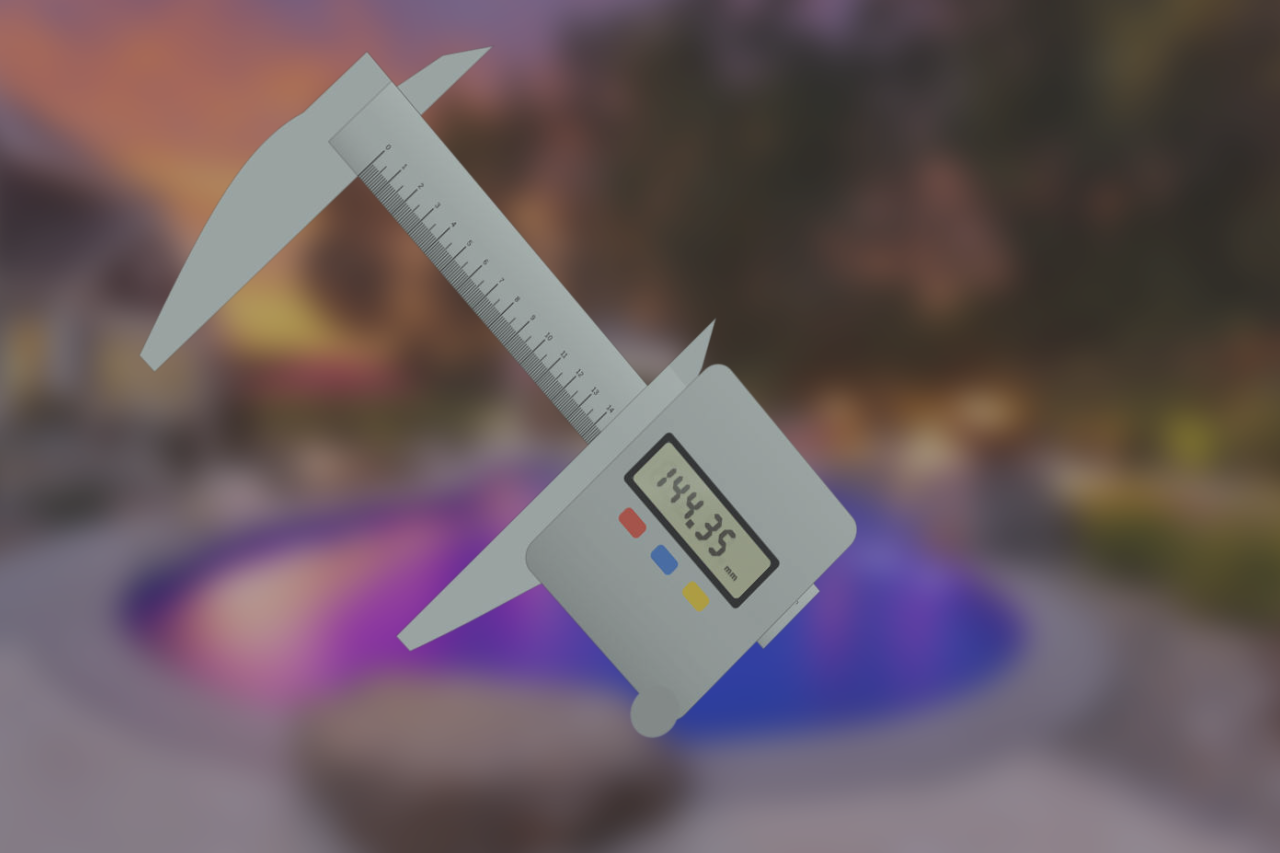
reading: **144.35** mm
